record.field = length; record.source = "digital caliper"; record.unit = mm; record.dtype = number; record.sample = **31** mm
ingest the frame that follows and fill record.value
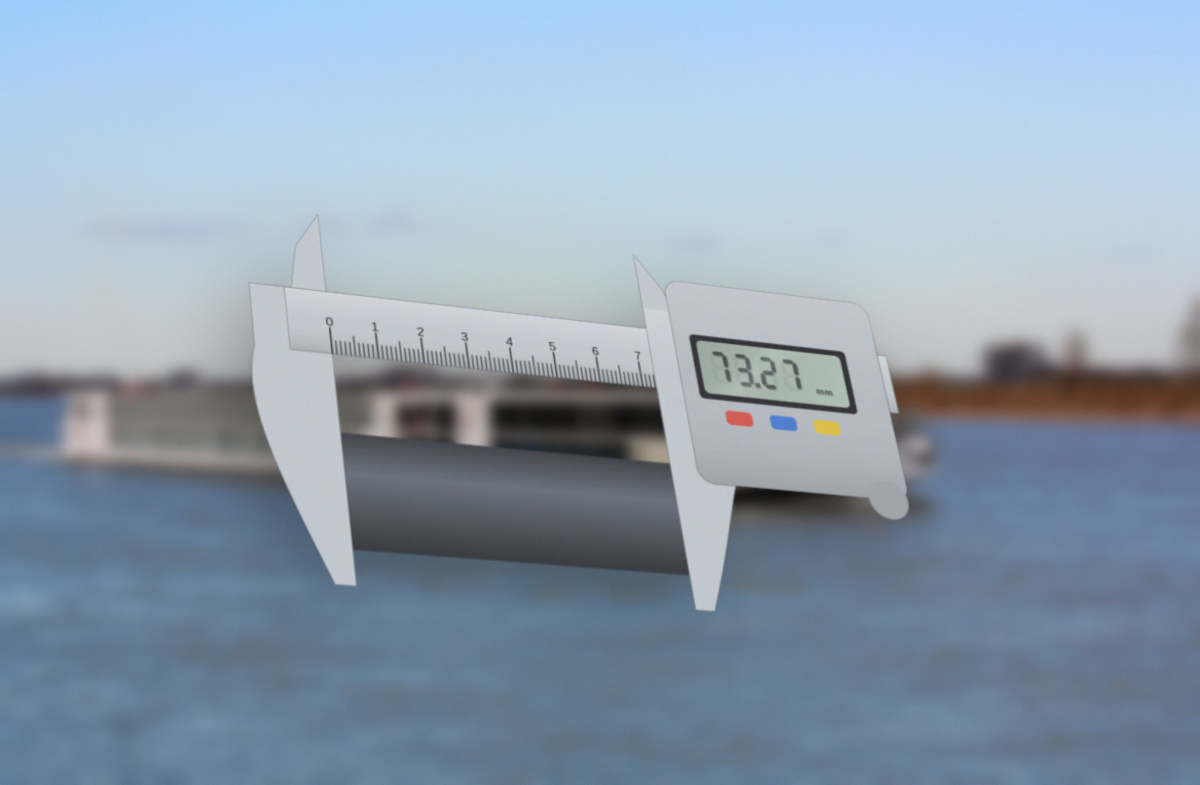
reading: **73.27** mm
